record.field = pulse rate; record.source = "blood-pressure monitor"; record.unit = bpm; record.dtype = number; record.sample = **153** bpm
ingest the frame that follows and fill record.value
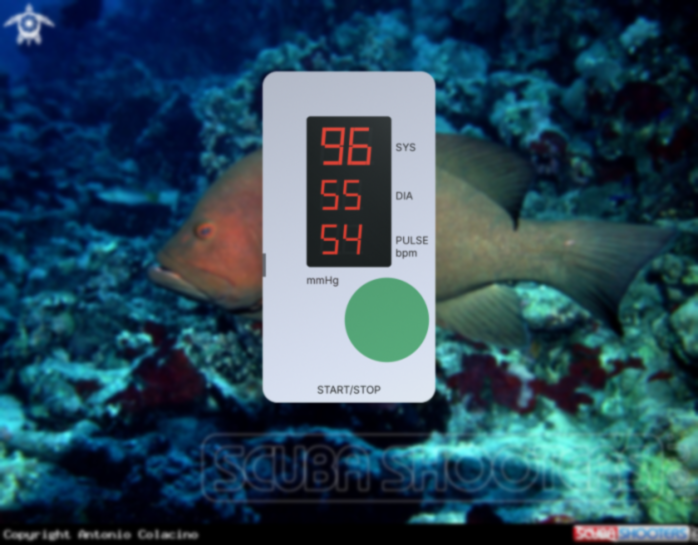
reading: **54** bpm
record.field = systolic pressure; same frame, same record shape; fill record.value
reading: **96** mmHg
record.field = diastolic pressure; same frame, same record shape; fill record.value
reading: **55** mmHg
